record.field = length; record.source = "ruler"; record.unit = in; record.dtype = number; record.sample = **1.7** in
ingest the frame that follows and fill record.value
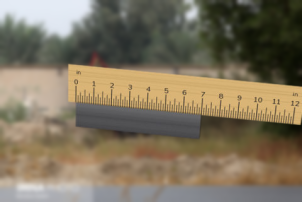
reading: **7** in
